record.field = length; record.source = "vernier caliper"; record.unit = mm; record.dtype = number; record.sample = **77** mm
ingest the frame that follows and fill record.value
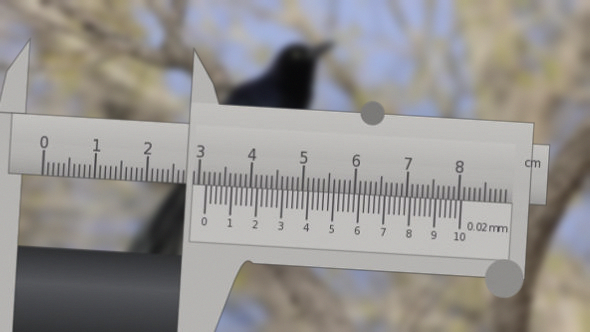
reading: **31.5** mm
